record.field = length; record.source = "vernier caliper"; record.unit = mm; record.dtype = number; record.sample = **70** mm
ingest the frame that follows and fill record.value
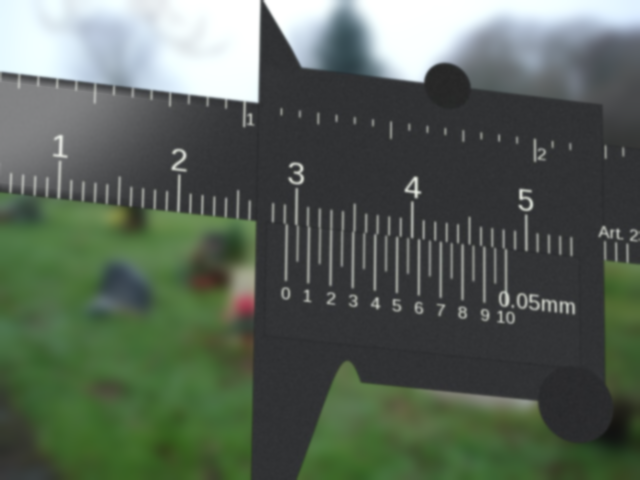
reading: **29.2** mm
